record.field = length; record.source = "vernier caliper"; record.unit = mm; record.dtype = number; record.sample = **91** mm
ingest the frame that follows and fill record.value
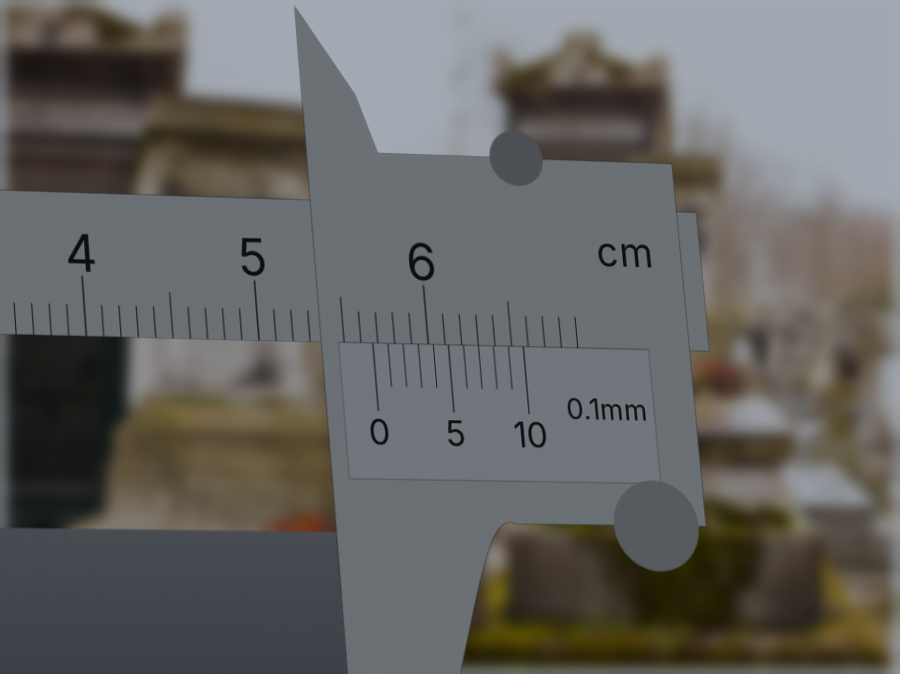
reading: **56.7** mm
